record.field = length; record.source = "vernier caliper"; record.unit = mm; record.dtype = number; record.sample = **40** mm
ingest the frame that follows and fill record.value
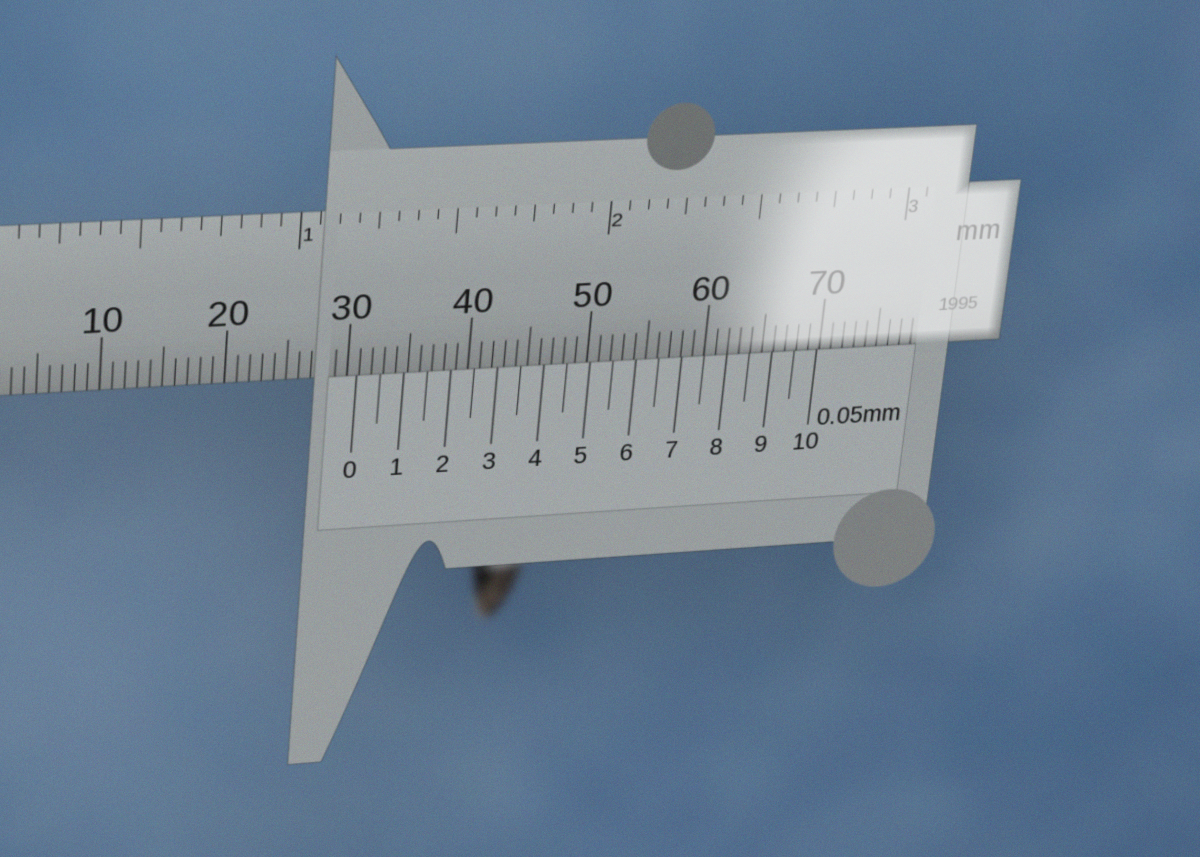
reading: **30.8** mm
